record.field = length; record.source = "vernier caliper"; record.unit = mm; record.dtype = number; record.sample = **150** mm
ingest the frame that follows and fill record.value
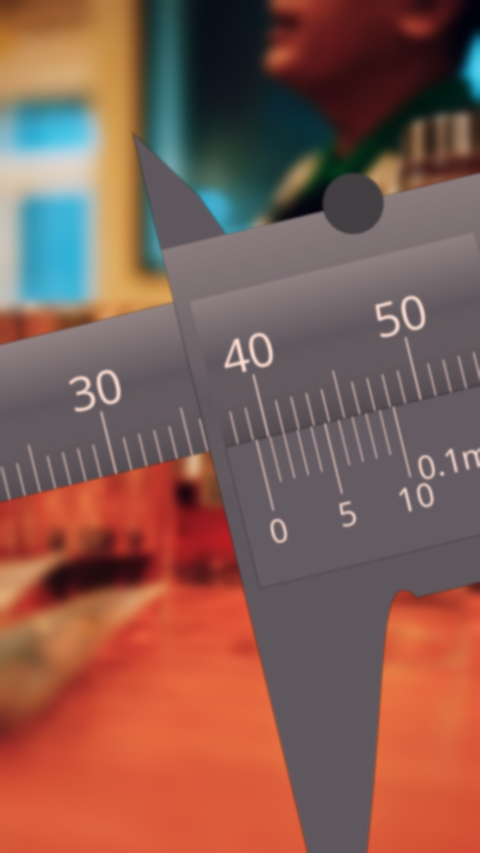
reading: **39.2** mm
